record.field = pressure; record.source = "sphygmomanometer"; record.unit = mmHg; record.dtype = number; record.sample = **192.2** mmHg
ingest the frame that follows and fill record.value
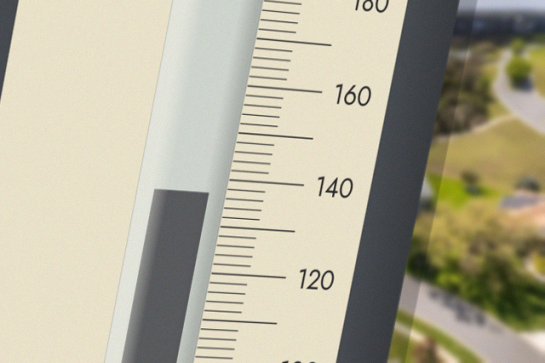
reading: **137** mmHg
